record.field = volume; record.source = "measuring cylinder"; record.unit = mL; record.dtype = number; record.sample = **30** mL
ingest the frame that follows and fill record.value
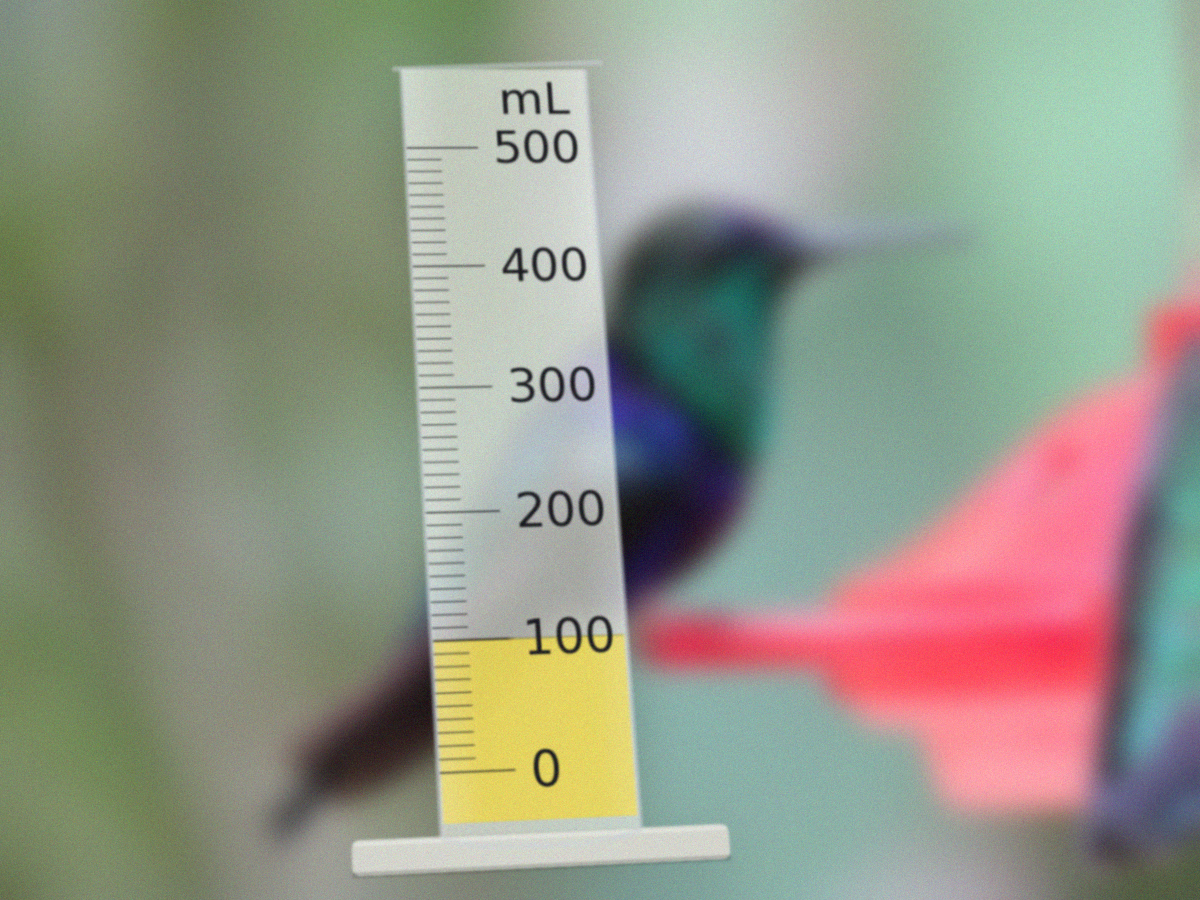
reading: **100** mL
